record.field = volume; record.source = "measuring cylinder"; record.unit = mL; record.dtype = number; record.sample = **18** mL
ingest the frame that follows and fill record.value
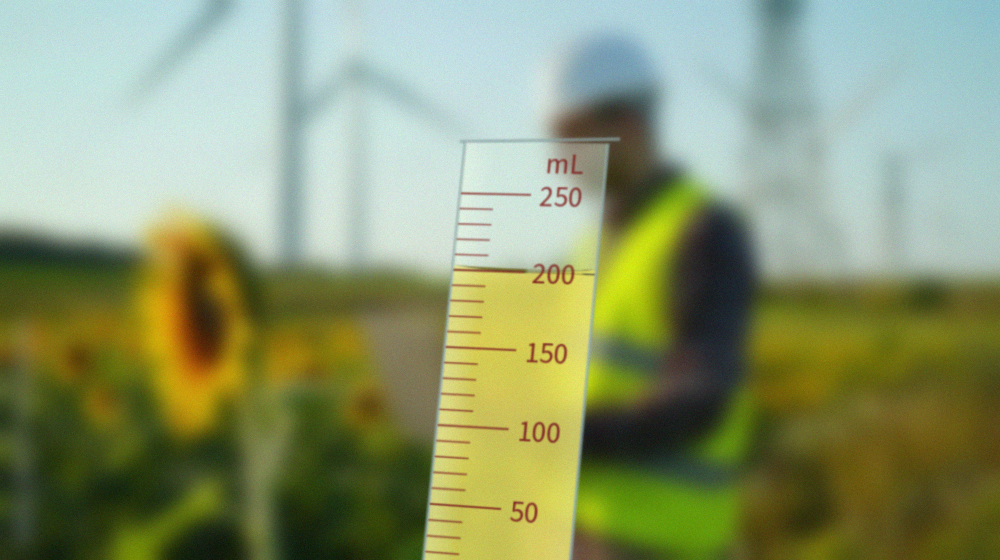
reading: **200** mL
